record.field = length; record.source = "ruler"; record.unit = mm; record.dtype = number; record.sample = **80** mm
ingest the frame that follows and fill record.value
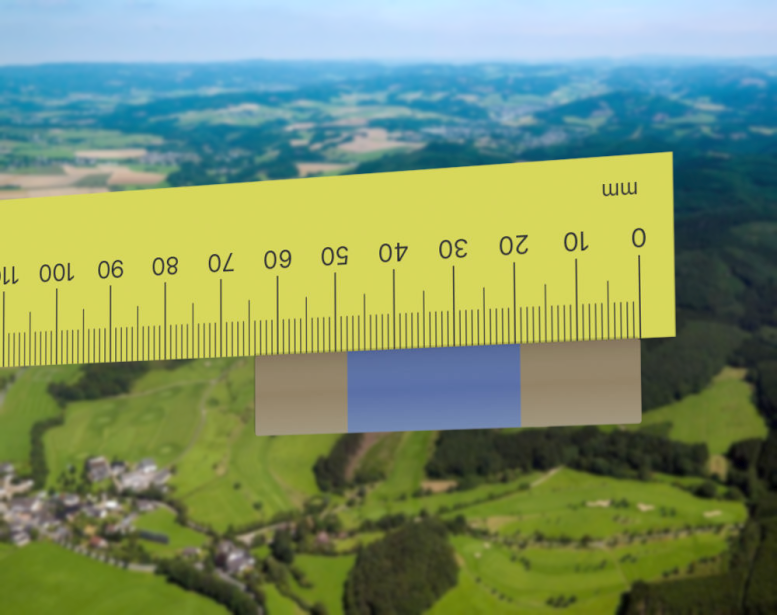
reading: **64** mm
